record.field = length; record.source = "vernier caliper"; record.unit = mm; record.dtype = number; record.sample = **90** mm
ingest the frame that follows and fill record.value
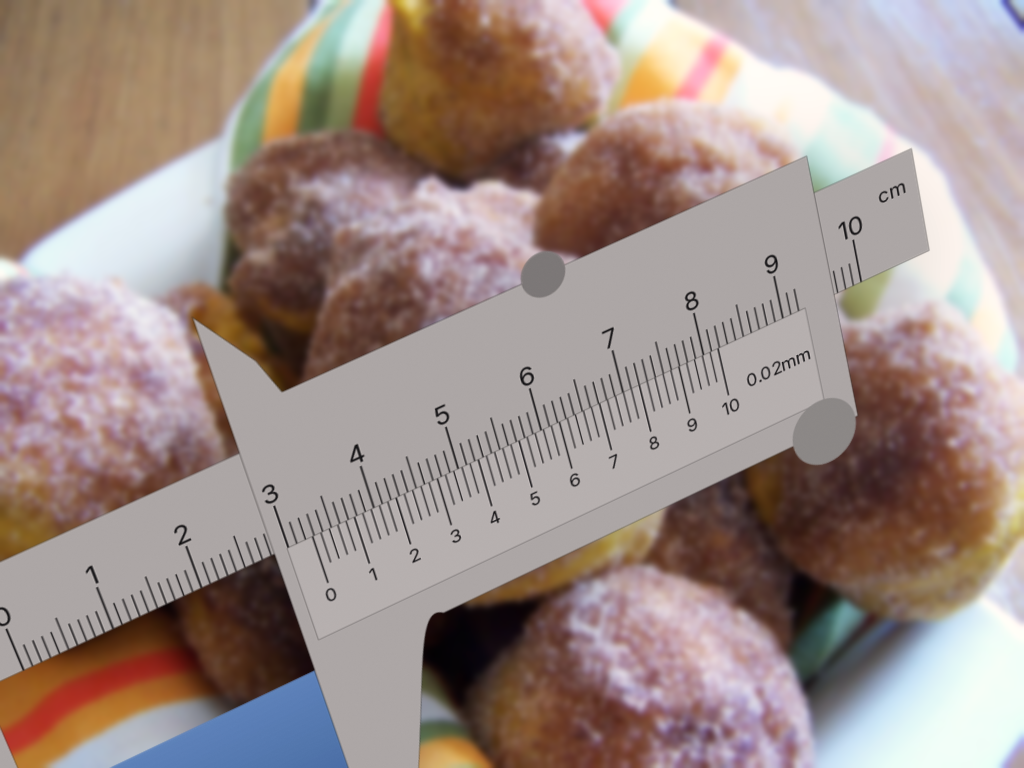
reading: **32.8** mm
